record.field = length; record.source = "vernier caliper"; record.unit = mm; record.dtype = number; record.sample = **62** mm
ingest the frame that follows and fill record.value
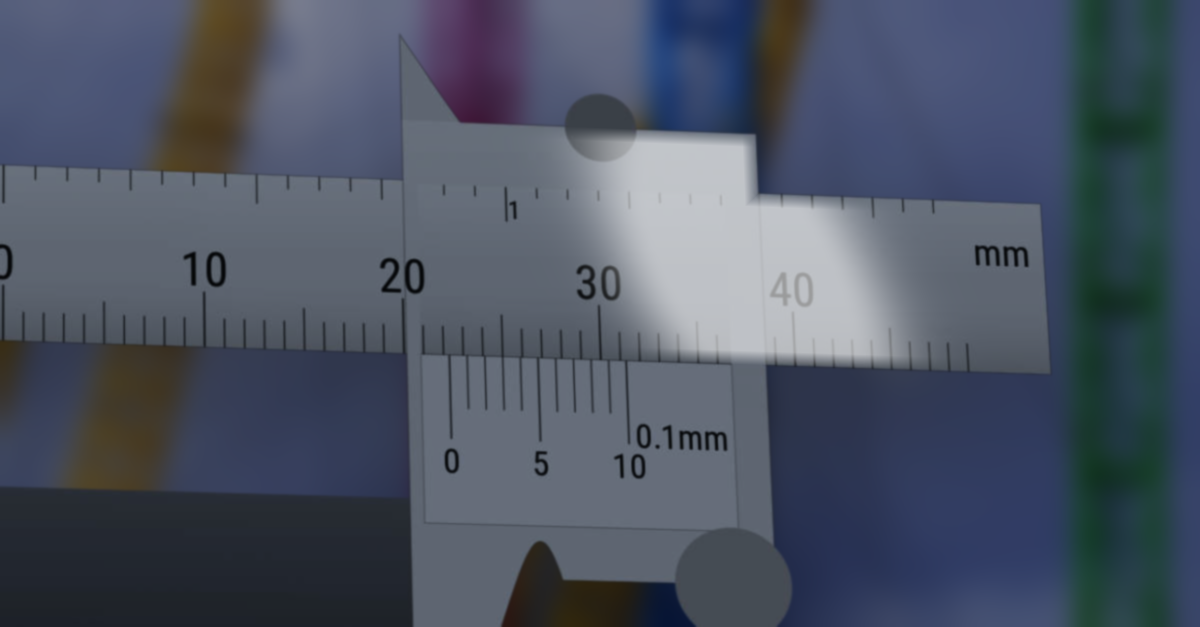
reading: **22.3** mm
